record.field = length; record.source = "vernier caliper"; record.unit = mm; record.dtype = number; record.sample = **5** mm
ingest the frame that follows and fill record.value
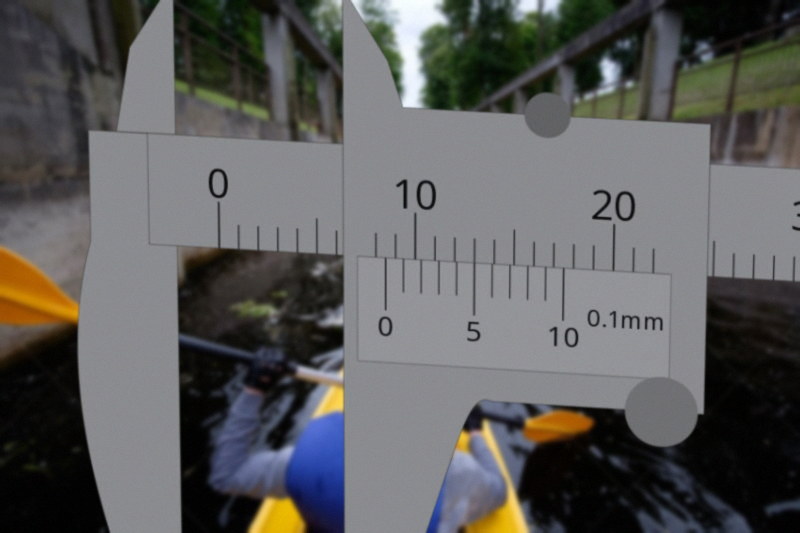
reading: **8.5** mm
